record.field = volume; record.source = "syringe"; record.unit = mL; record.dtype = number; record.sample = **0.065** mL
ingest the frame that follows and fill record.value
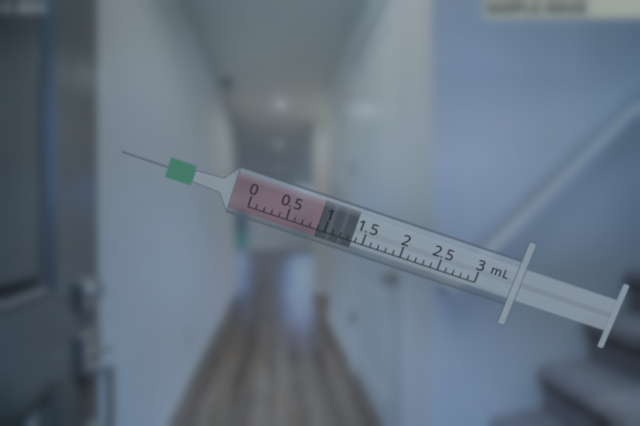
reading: **0.9** mL
